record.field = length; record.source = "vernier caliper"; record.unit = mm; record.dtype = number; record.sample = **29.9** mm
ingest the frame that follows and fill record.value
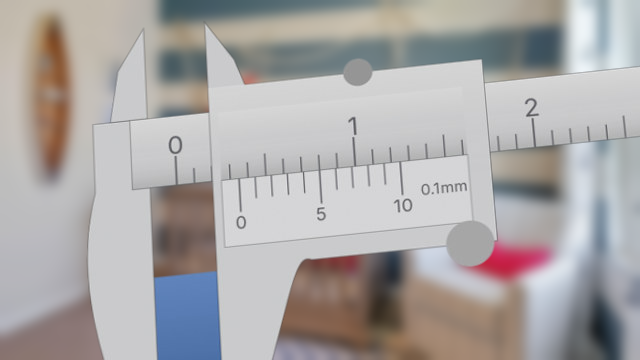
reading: **3.5** mm
